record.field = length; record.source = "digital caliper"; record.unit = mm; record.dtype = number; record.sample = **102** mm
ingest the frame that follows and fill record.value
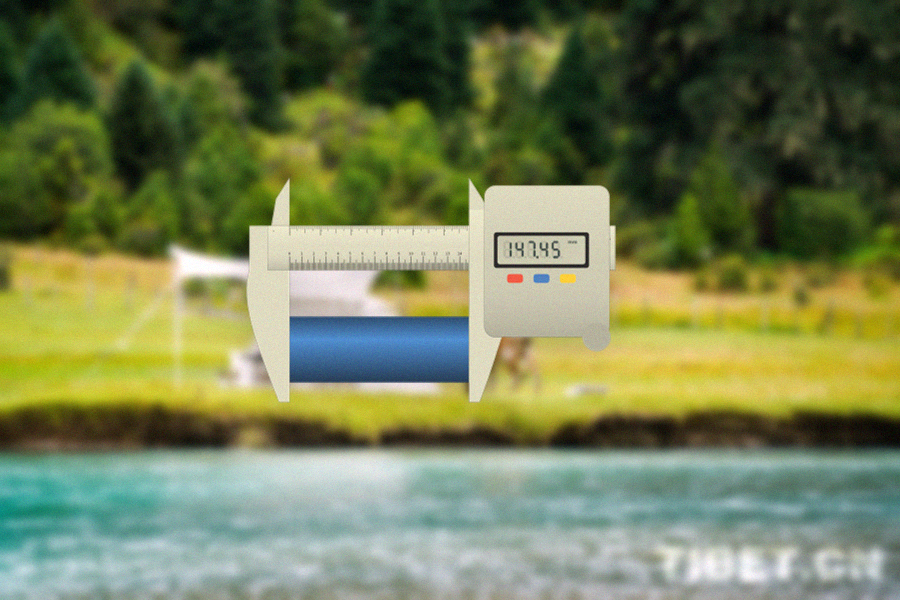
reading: **147.45** mm
